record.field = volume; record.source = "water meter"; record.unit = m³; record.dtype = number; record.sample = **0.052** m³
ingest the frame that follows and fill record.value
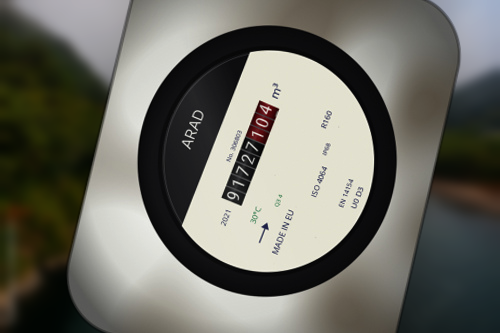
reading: **91727.104** m³
